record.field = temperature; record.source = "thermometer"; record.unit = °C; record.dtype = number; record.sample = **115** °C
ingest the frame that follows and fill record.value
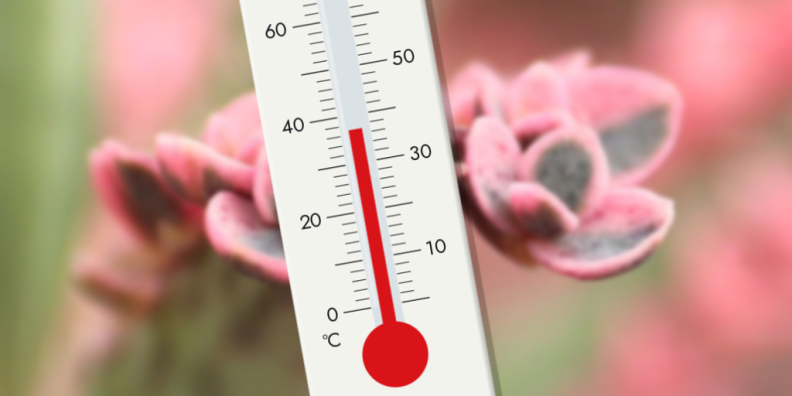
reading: **37** °C
